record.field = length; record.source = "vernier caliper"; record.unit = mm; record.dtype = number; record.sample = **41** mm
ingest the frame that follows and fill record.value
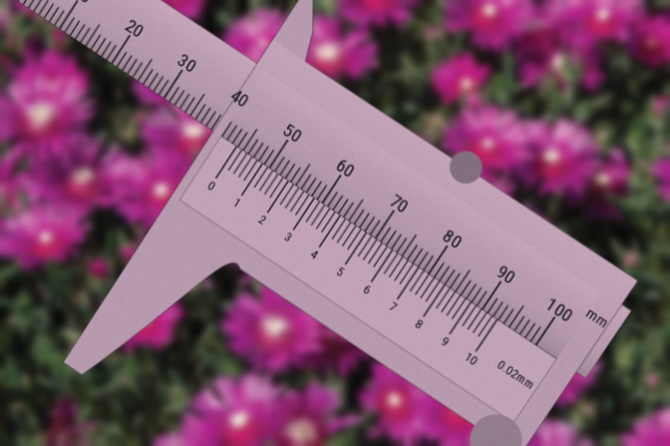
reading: **43.8** mm
